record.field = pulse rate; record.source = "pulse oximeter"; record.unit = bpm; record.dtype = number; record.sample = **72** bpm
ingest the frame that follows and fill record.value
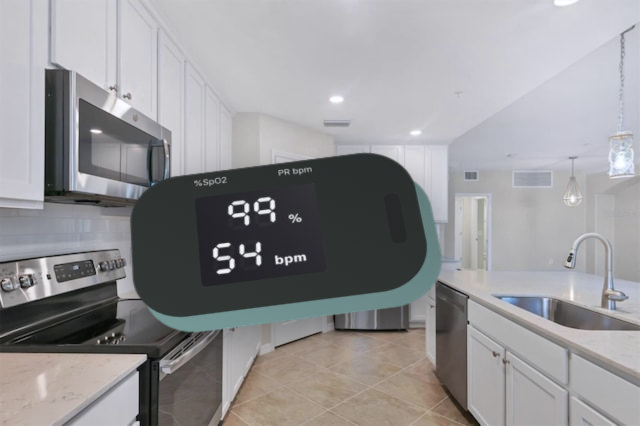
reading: **54** bpm
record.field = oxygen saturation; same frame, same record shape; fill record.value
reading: **99** %
